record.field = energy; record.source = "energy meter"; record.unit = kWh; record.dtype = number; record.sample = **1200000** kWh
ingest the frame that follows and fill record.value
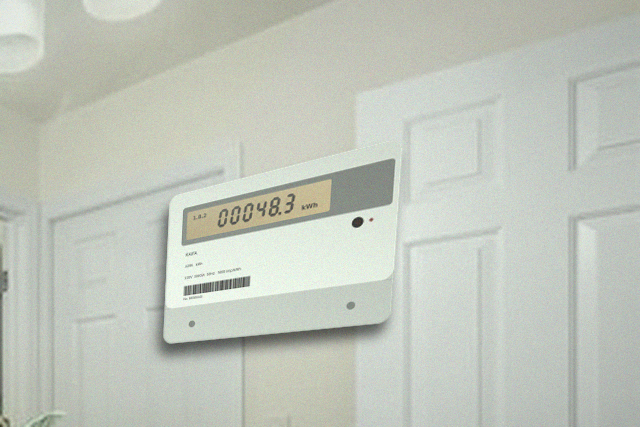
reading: **48.3** kWh
